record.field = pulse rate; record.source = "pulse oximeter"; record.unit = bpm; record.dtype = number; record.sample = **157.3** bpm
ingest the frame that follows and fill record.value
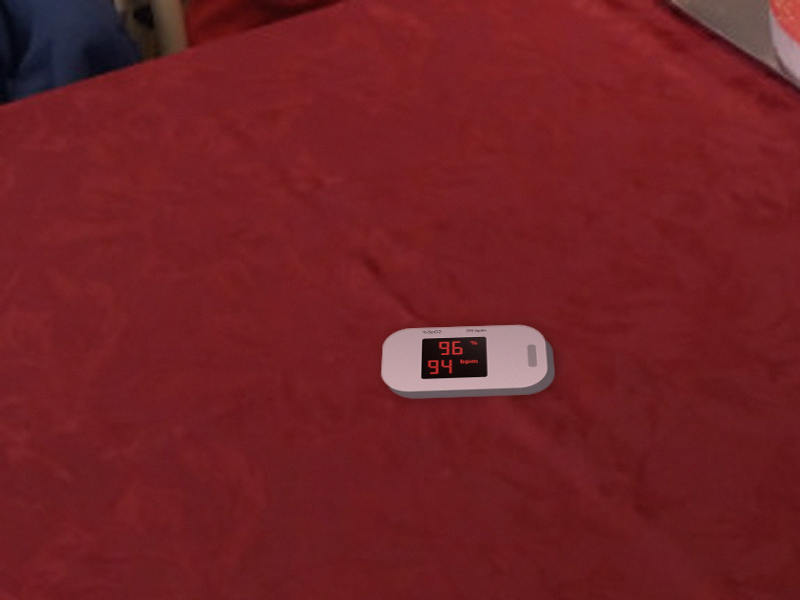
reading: **94** bpm
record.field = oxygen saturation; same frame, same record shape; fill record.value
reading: **96** %
